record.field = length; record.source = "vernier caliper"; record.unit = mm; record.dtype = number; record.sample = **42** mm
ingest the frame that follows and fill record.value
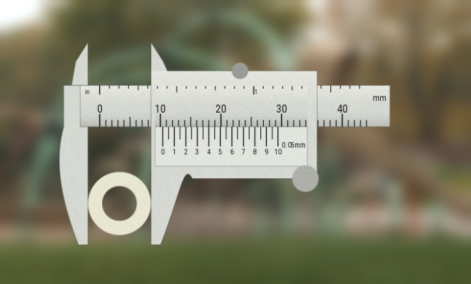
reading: **10.4** mm
